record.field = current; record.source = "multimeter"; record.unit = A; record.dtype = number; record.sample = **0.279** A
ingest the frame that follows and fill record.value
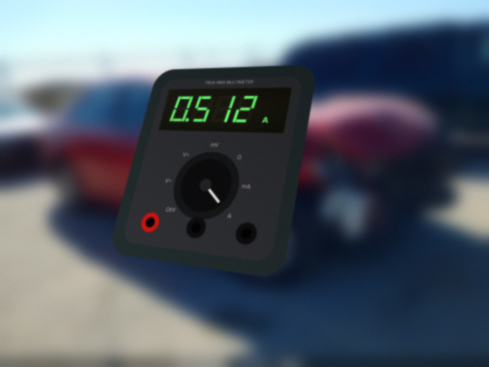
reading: **0.512** A
